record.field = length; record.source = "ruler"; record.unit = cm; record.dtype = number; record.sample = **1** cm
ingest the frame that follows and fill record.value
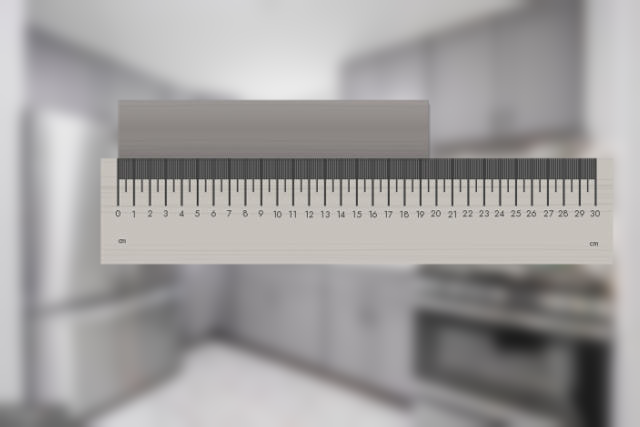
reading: **19.5** cm
